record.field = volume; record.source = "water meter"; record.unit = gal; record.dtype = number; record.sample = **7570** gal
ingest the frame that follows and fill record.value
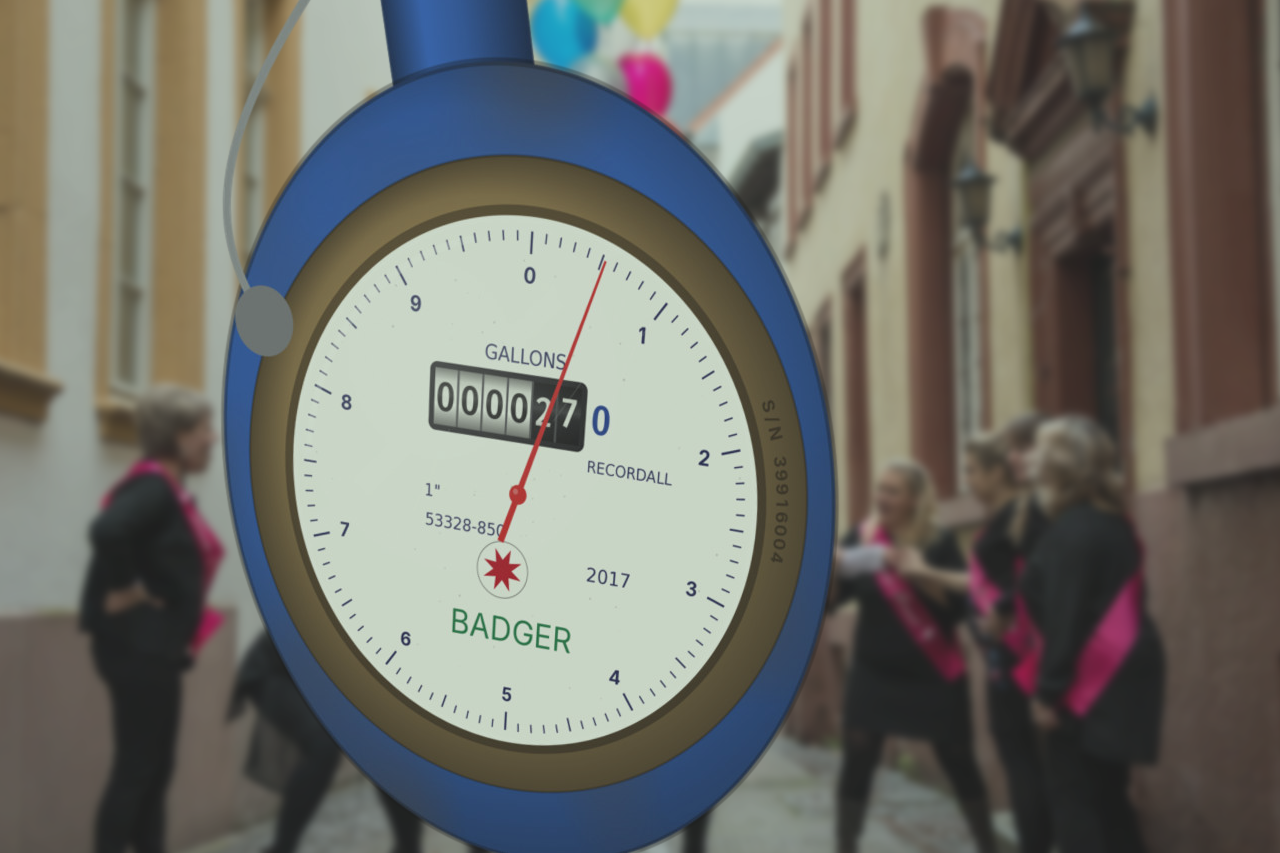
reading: **270.5** gal
